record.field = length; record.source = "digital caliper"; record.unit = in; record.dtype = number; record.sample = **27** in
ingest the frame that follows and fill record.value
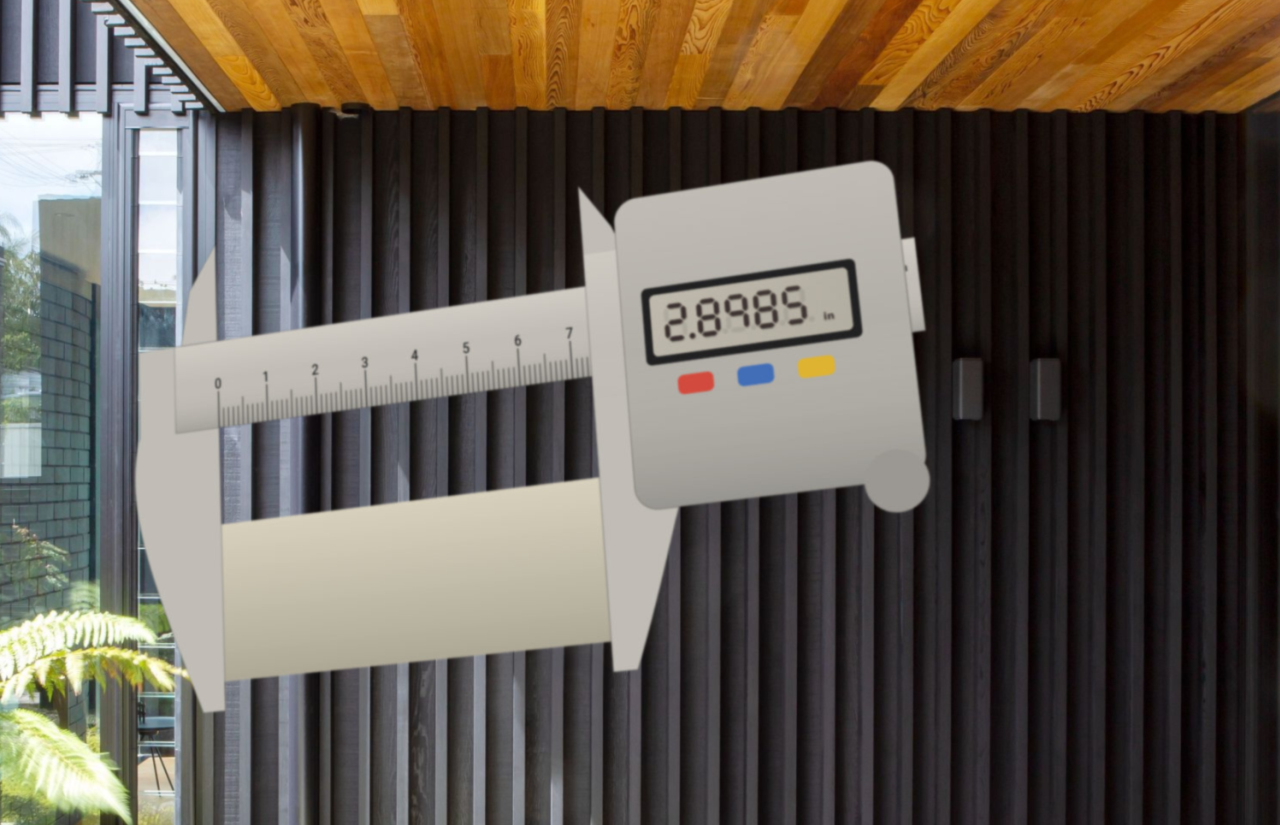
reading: **2.8985** in
